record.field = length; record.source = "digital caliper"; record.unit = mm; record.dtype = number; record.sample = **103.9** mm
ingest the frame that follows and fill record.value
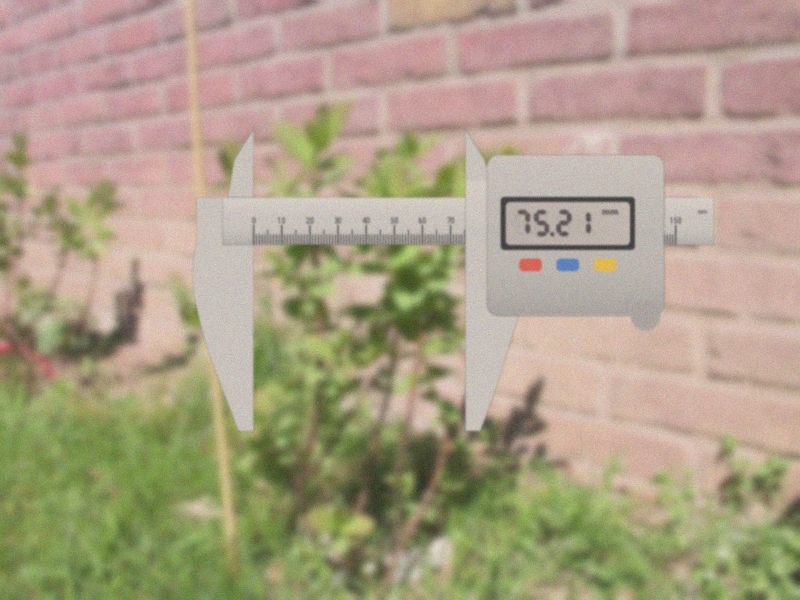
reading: **75.21** mm
